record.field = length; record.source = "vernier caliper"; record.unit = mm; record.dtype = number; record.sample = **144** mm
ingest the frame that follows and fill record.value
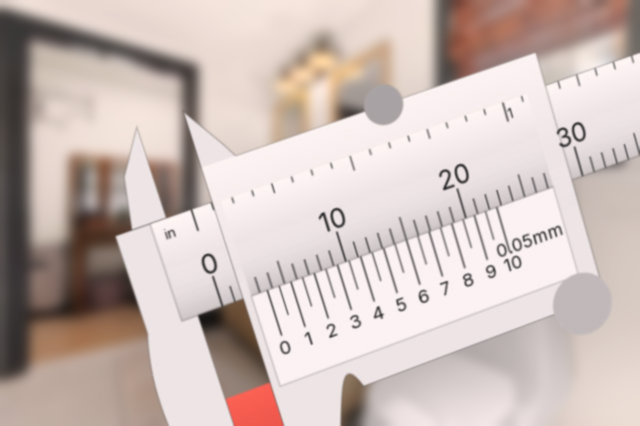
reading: **3.6** mm
